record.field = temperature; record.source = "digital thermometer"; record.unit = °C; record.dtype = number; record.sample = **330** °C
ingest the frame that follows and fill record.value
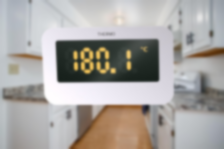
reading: **180.1** °C
